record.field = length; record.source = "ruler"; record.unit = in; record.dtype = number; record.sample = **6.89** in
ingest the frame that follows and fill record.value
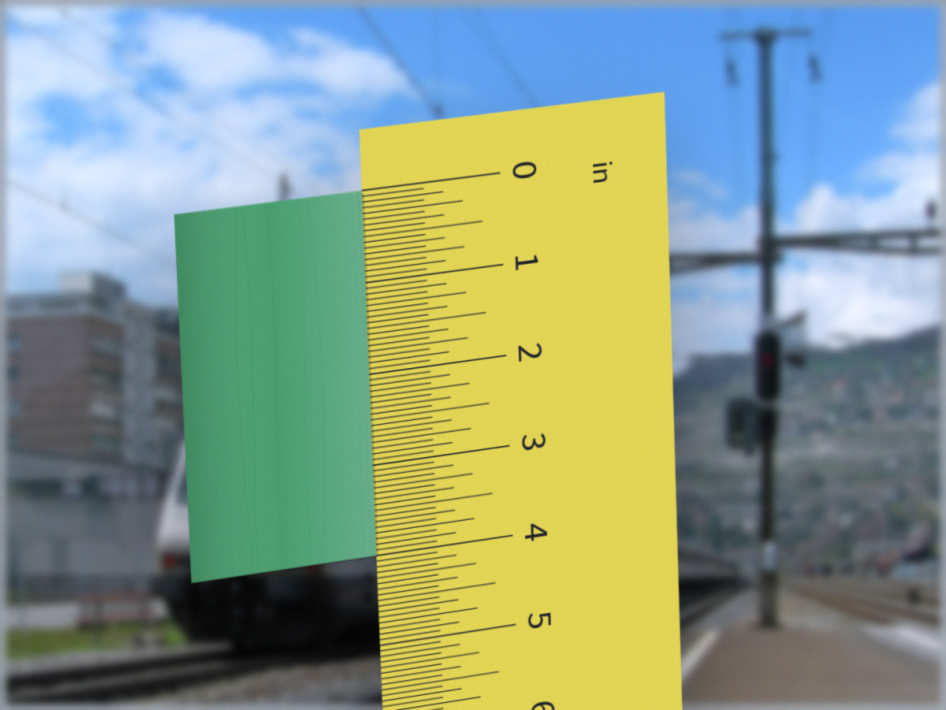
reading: **4** in
